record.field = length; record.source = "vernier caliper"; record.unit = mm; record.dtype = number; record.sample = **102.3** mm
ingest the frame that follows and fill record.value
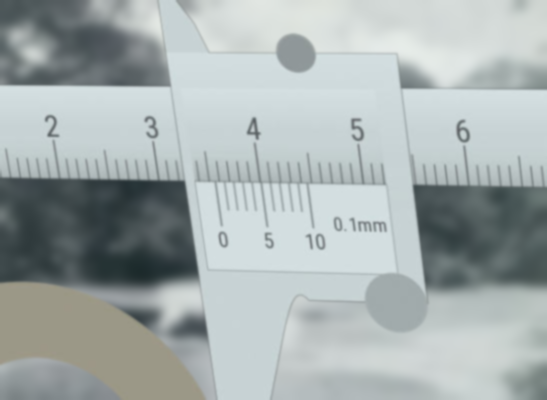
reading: **35.6** mm
